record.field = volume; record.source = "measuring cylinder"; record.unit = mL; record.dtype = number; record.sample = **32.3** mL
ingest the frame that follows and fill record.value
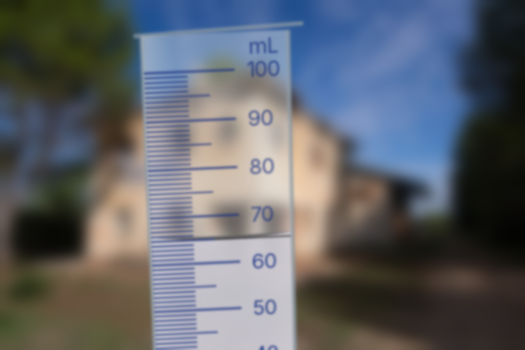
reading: **65** mL
